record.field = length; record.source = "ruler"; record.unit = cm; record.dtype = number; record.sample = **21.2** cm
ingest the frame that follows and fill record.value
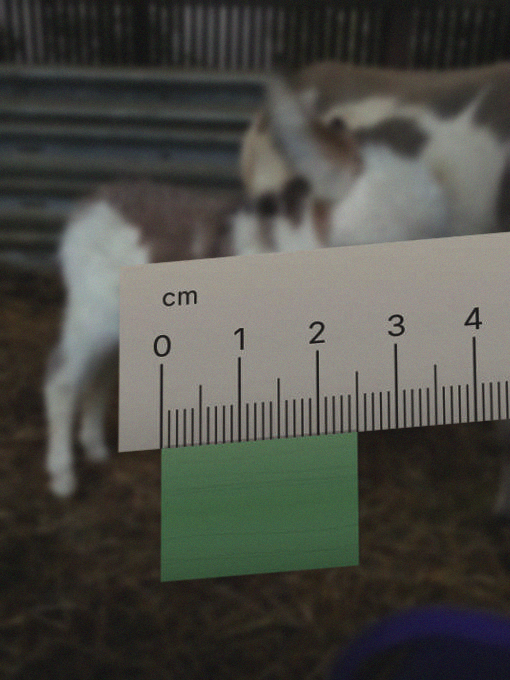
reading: **2.5** cm
